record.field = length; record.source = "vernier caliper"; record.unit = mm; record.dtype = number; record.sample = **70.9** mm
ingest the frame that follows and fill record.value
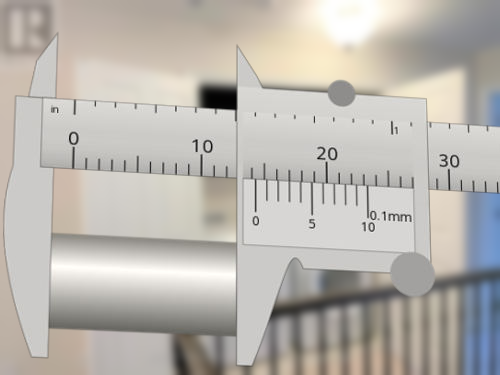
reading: **14.3** mm
